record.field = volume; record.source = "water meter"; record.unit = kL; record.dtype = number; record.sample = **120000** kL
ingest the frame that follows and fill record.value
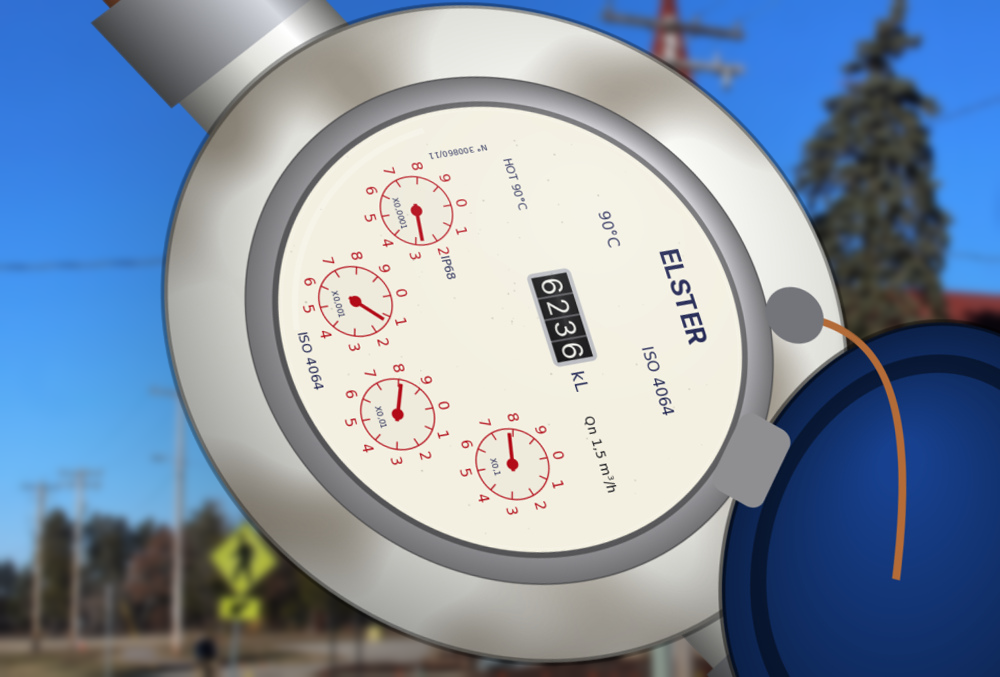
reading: **6236.7812** kL
